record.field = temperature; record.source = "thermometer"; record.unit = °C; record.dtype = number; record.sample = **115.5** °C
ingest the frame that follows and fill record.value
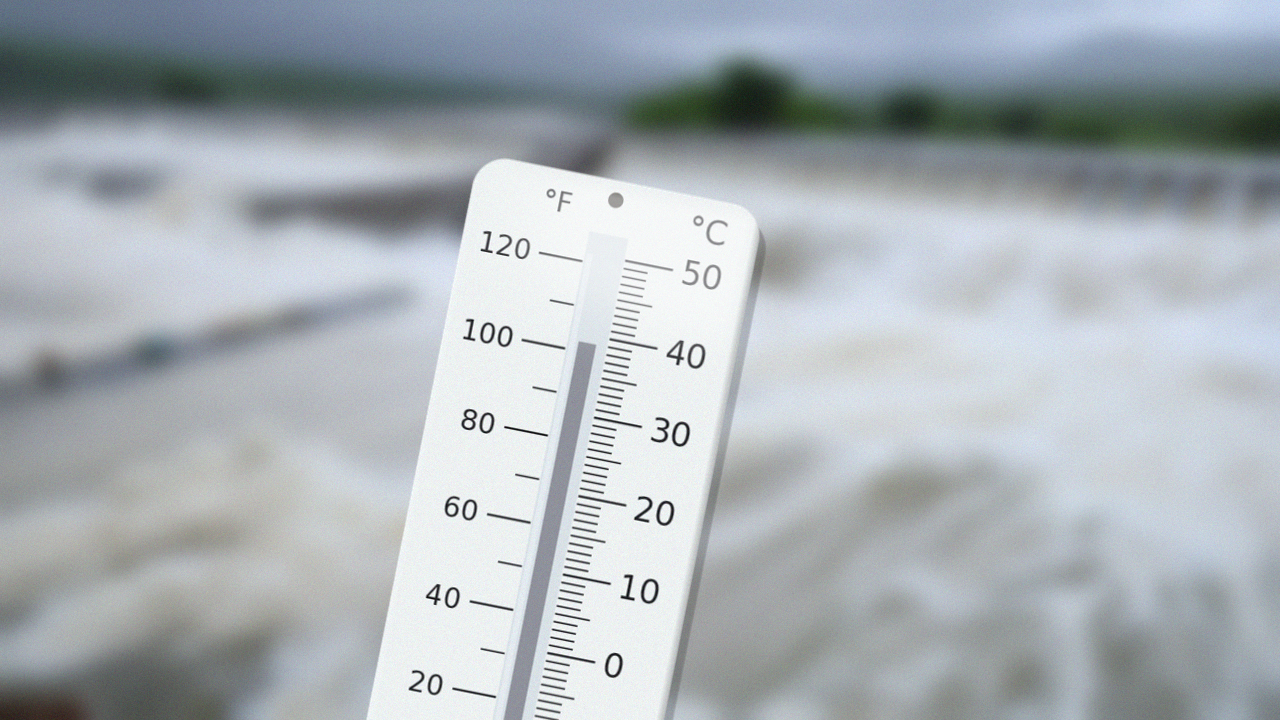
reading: **39** °C
